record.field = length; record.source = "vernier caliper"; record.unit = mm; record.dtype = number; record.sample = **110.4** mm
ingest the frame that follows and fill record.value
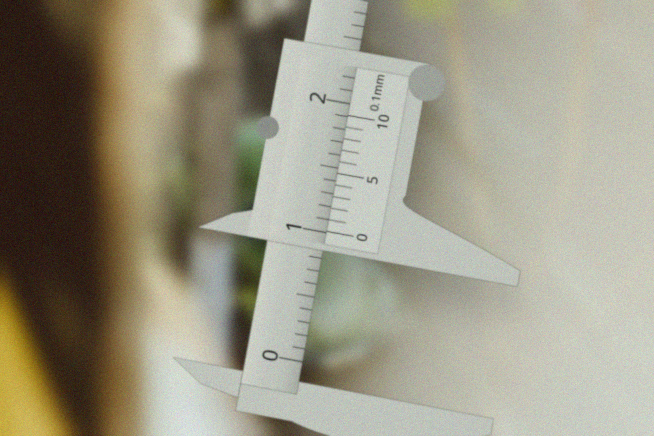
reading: **10.1** mm
